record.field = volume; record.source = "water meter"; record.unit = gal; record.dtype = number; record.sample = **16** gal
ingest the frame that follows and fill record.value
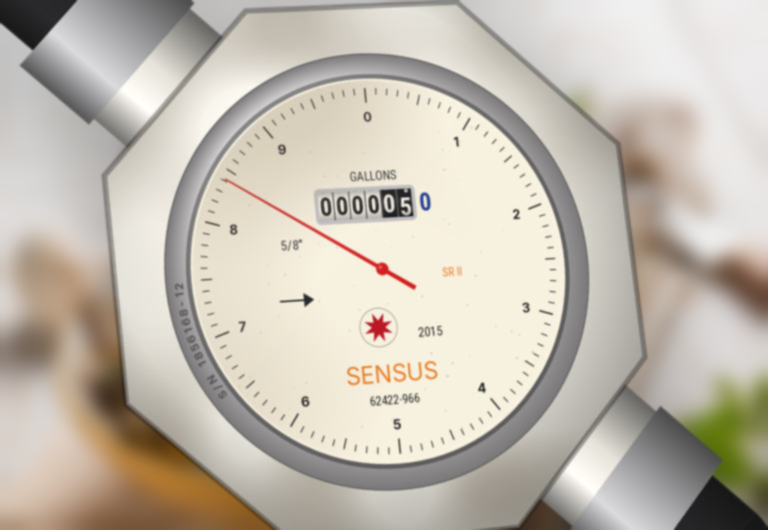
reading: **48.4** gal
